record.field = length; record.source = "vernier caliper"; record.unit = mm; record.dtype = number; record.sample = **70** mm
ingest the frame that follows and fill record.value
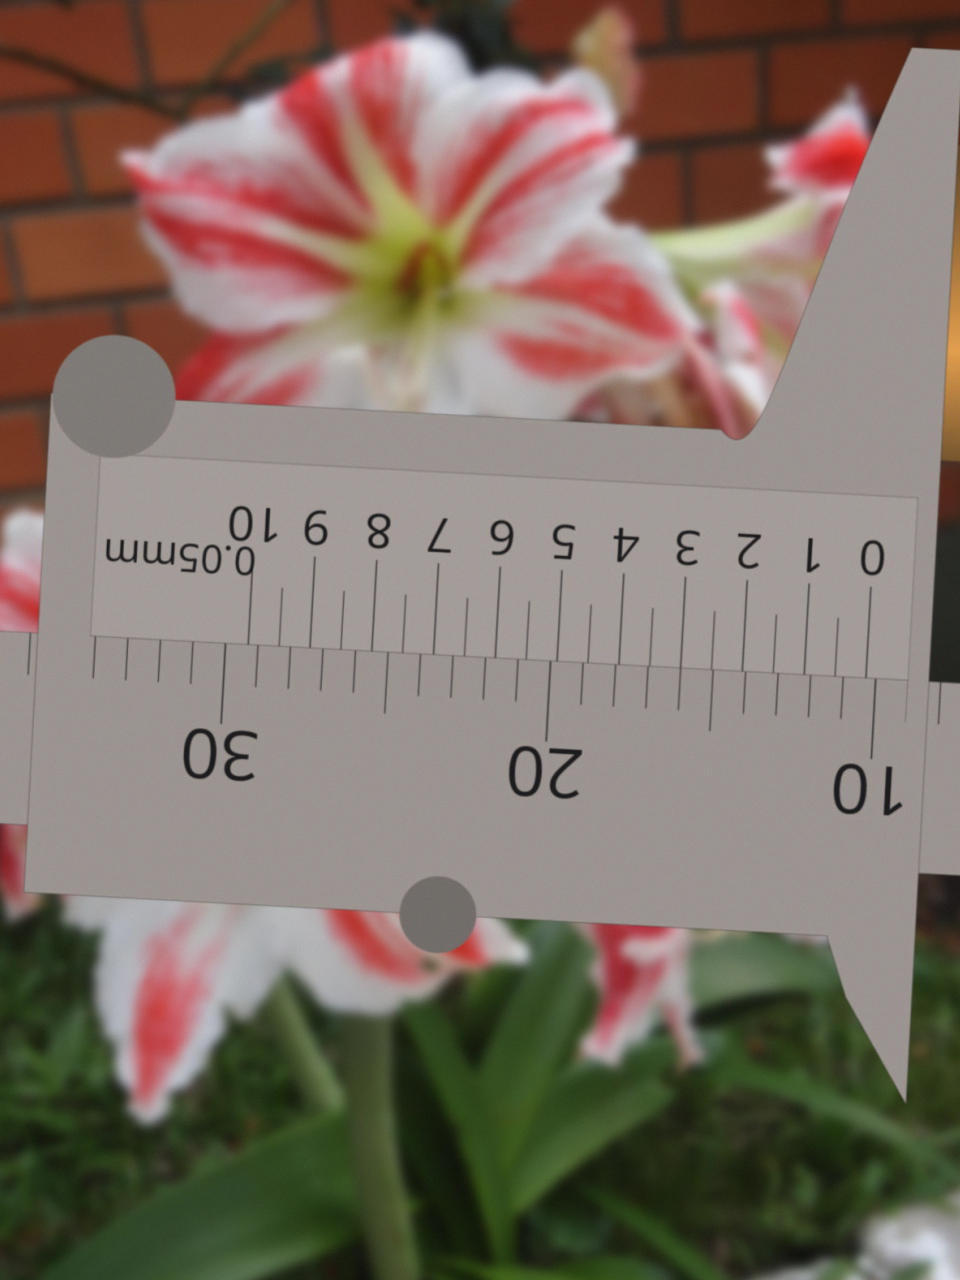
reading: **10.30** mm
